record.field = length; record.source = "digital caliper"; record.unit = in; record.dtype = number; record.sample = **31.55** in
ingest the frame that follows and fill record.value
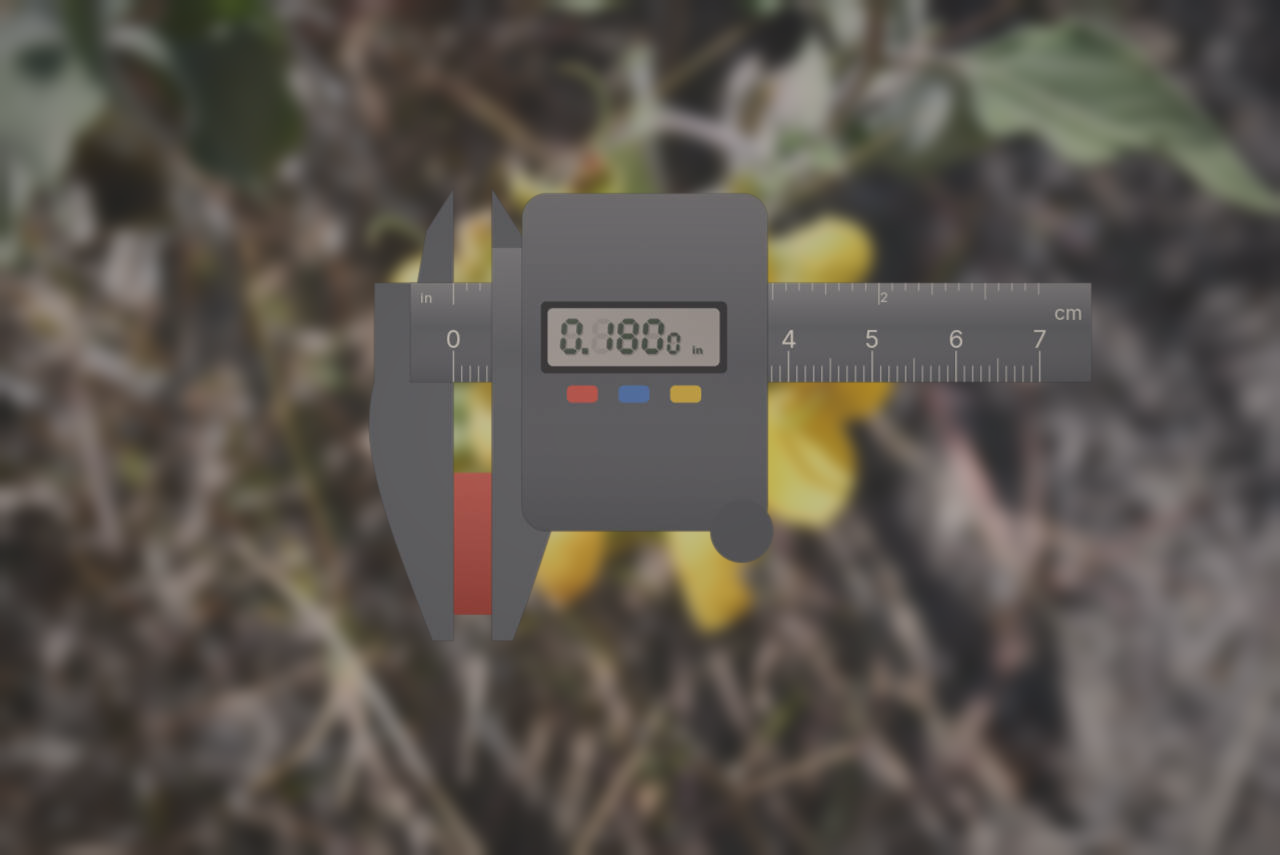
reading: **0.1800** in
